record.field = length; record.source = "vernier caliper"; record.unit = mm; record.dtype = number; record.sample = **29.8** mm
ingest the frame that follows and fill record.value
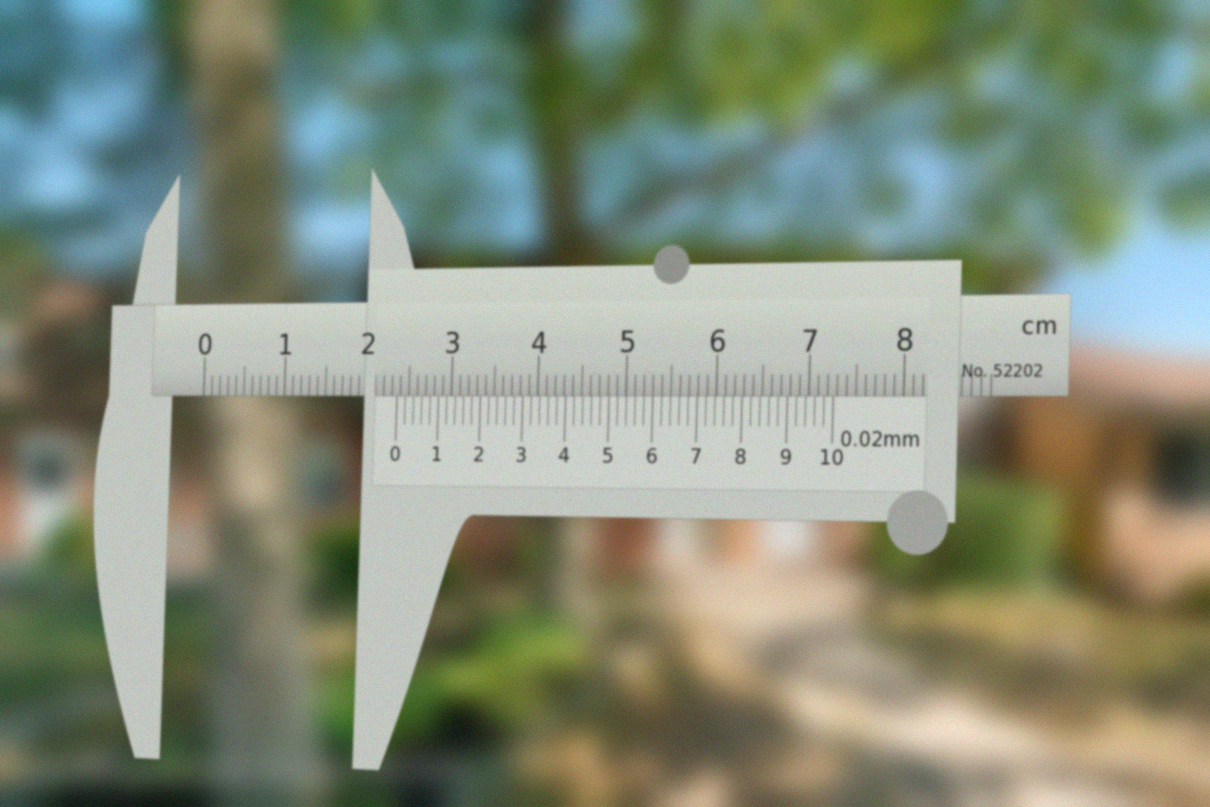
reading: **23.6** mm
